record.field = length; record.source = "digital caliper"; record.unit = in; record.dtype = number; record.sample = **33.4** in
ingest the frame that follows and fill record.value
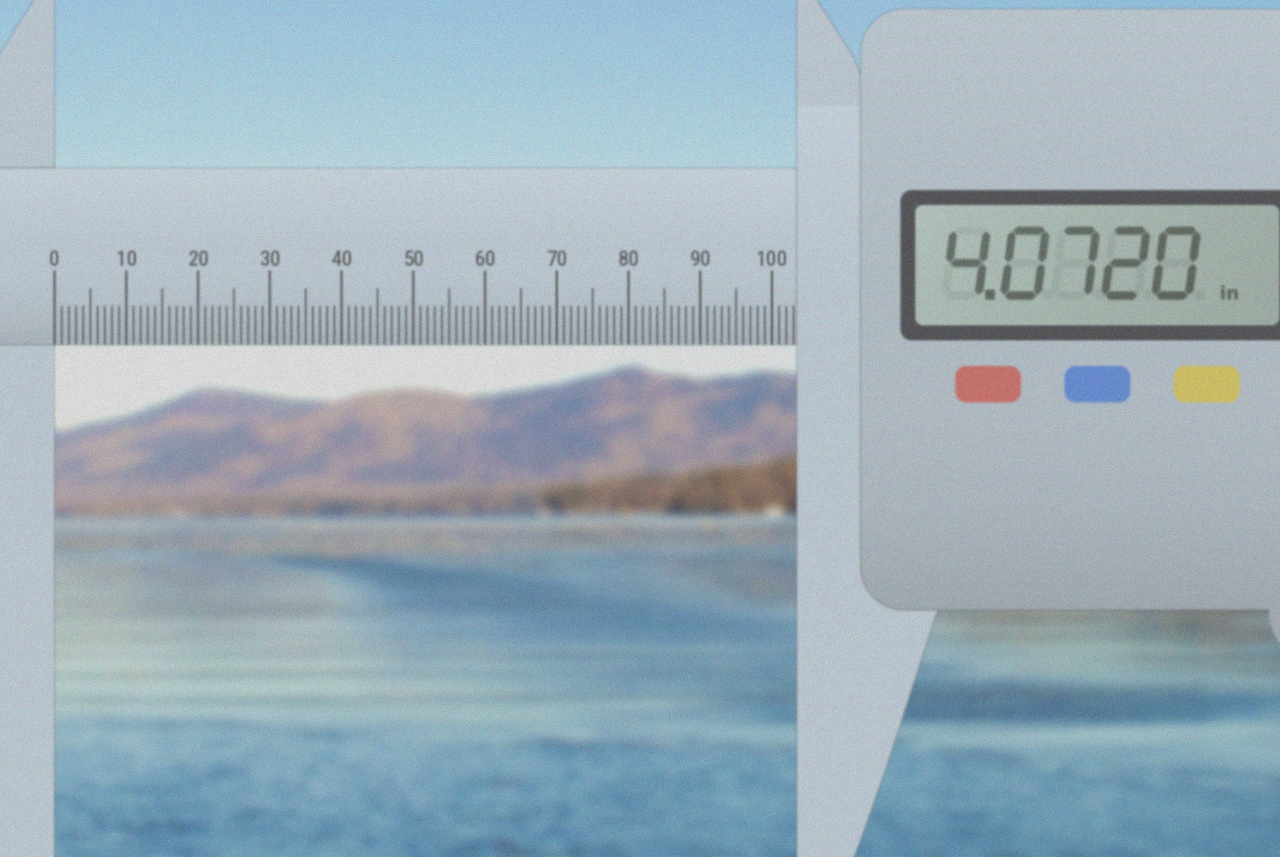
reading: **4.0720** in
